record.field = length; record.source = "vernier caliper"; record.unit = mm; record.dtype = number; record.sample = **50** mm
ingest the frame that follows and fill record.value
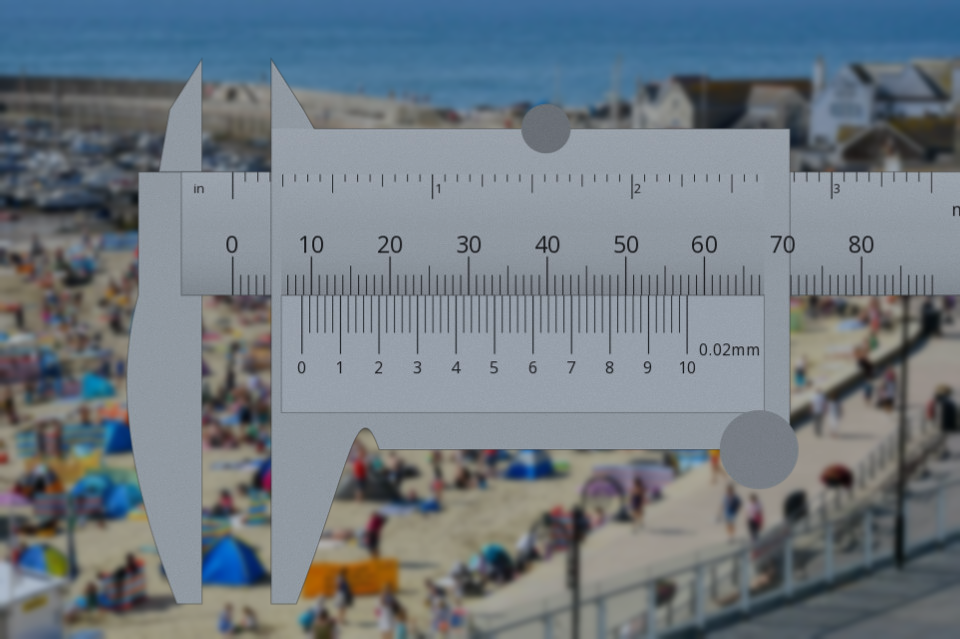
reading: **8.8** mm
